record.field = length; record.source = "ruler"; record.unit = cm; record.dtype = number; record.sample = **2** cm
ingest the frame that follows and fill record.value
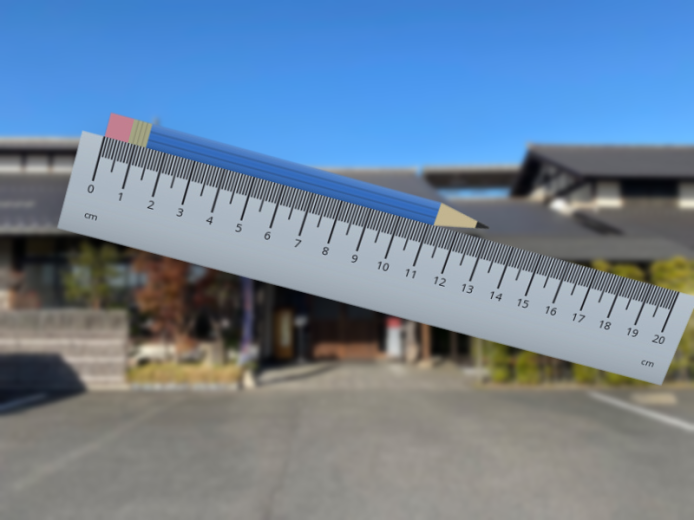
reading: **13** cm
